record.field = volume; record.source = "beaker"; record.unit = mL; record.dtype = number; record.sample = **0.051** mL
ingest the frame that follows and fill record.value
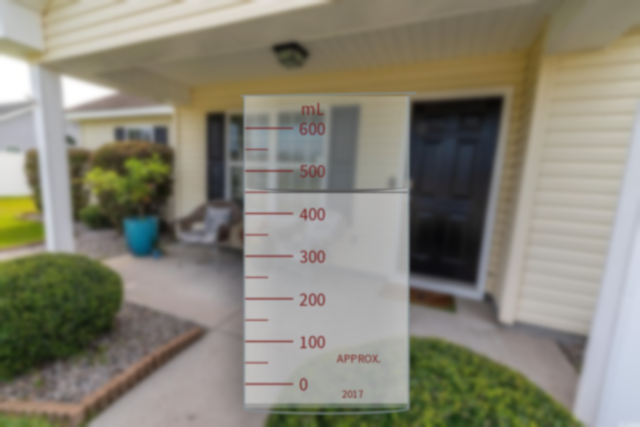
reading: **450** mL
